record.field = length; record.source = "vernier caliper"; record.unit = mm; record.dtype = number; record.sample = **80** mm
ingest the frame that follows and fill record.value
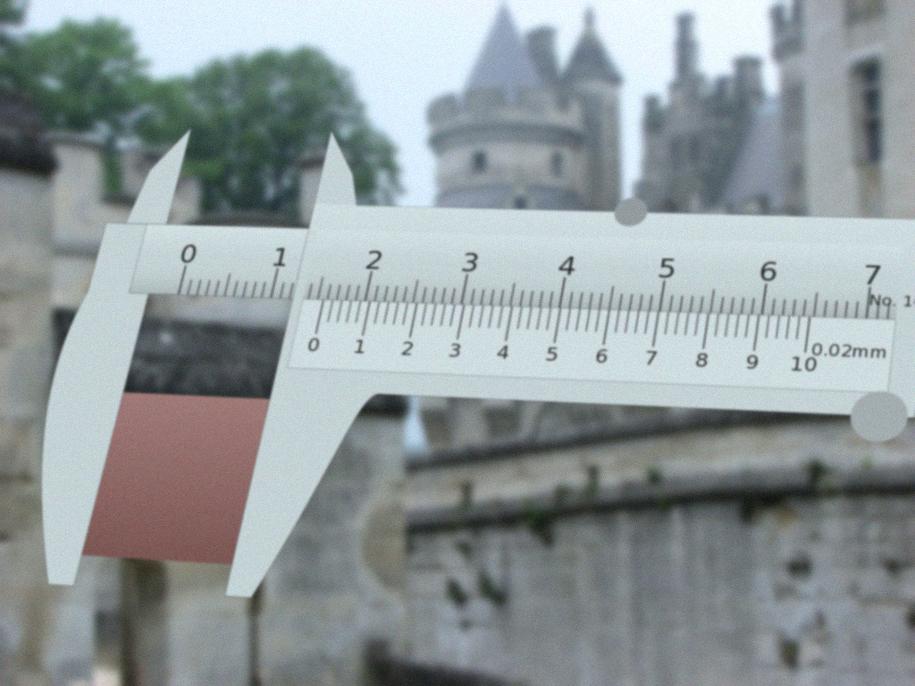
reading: **15.6** mm
